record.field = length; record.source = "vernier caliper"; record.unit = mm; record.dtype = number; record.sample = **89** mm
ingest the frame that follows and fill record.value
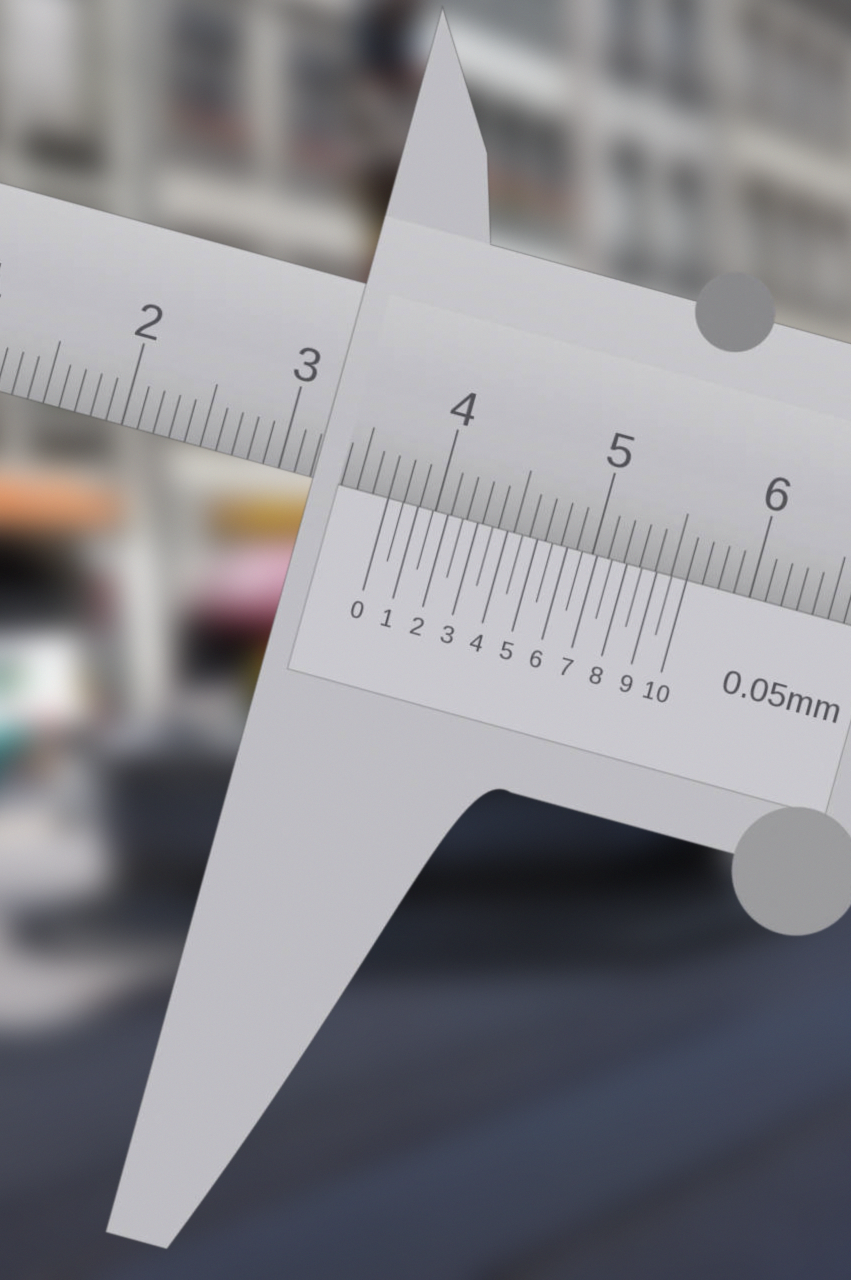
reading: **37.0** mm
